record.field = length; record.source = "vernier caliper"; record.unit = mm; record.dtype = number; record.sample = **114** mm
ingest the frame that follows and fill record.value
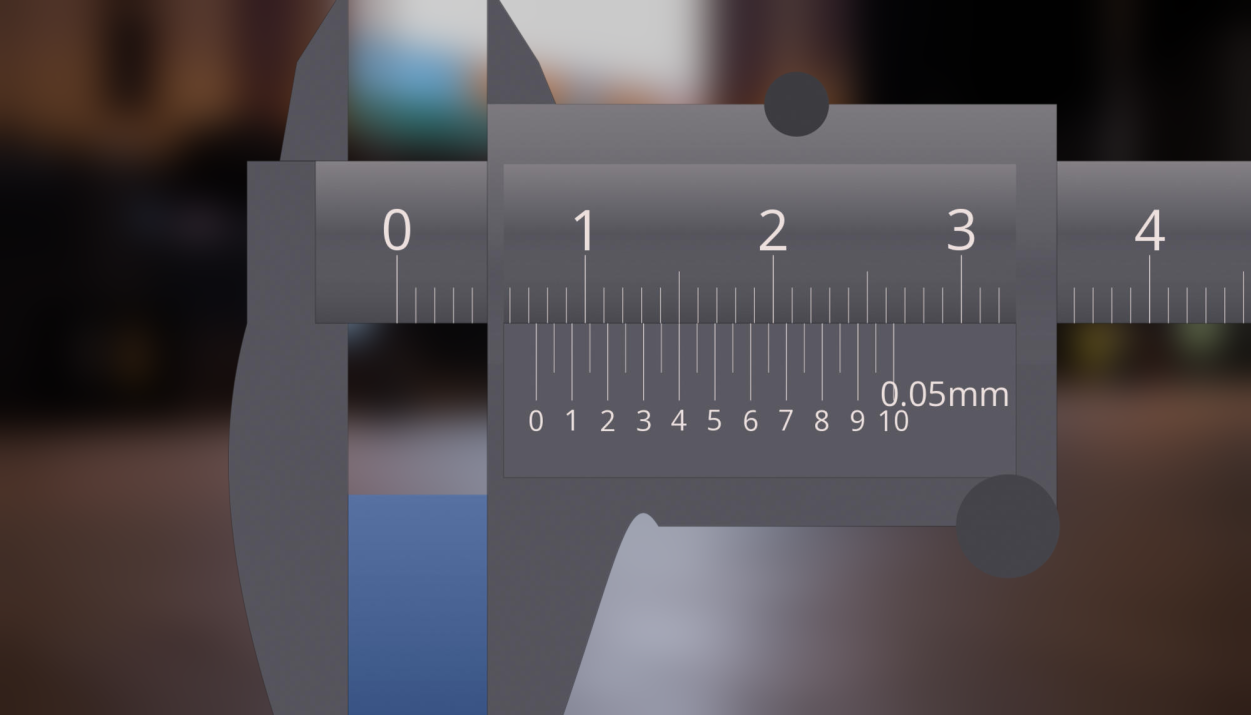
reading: **7.4** mm
